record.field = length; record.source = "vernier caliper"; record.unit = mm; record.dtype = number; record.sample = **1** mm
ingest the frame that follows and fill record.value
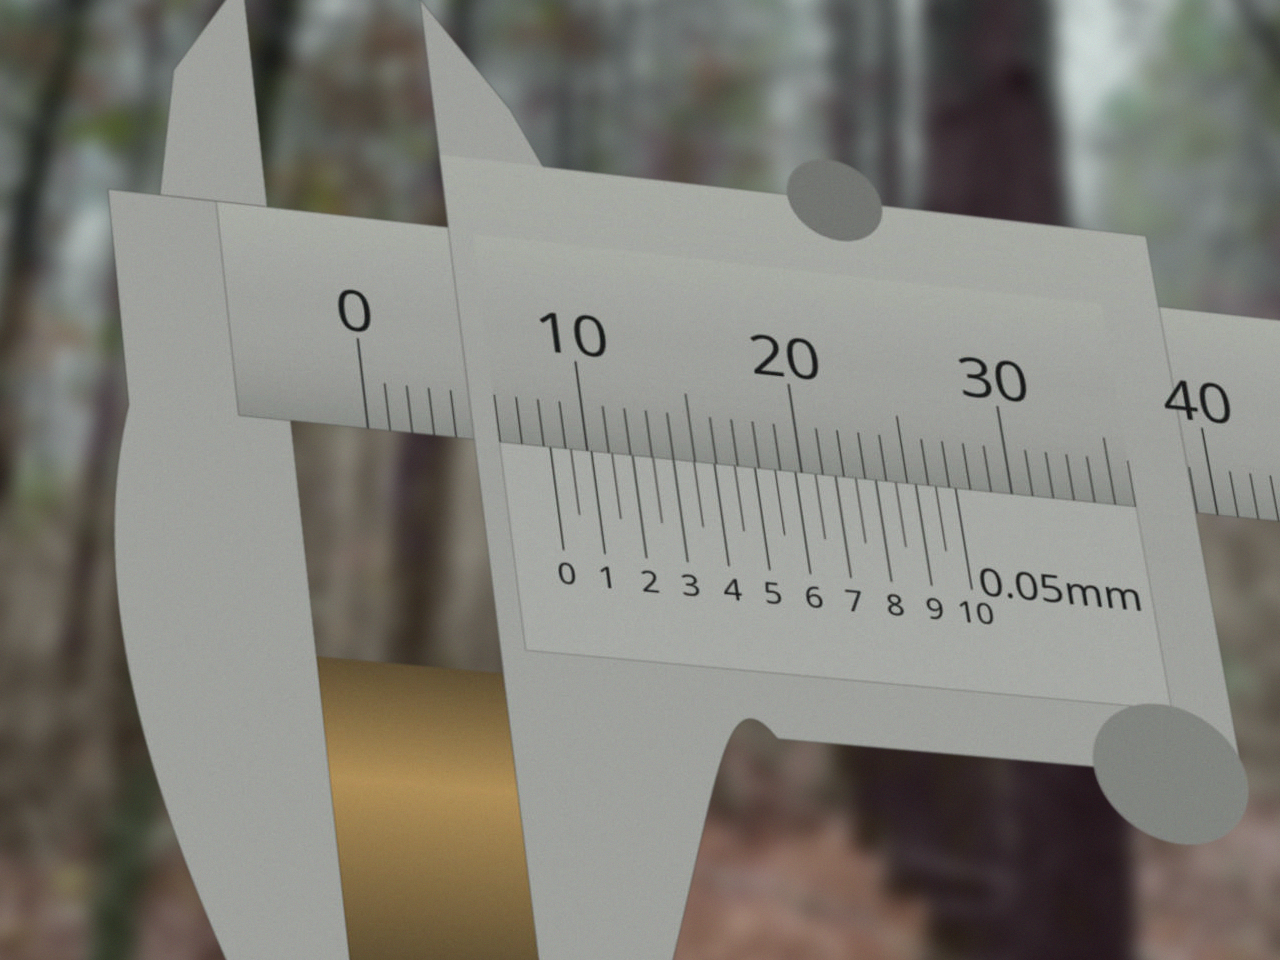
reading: **8.3** mm
